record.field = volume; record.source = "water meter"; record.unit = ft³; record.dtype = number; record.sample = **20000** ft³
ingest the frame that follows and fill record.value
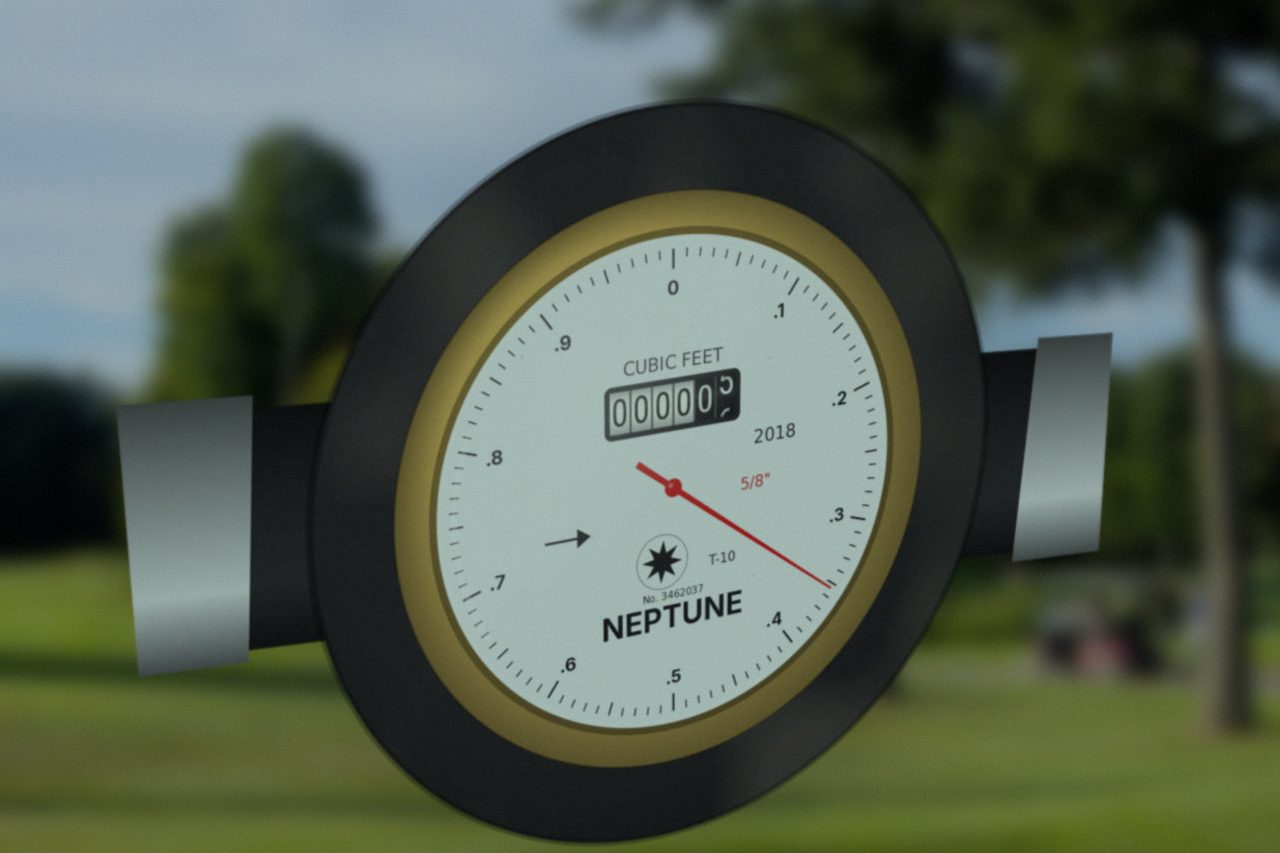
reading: **5.35** ft³
